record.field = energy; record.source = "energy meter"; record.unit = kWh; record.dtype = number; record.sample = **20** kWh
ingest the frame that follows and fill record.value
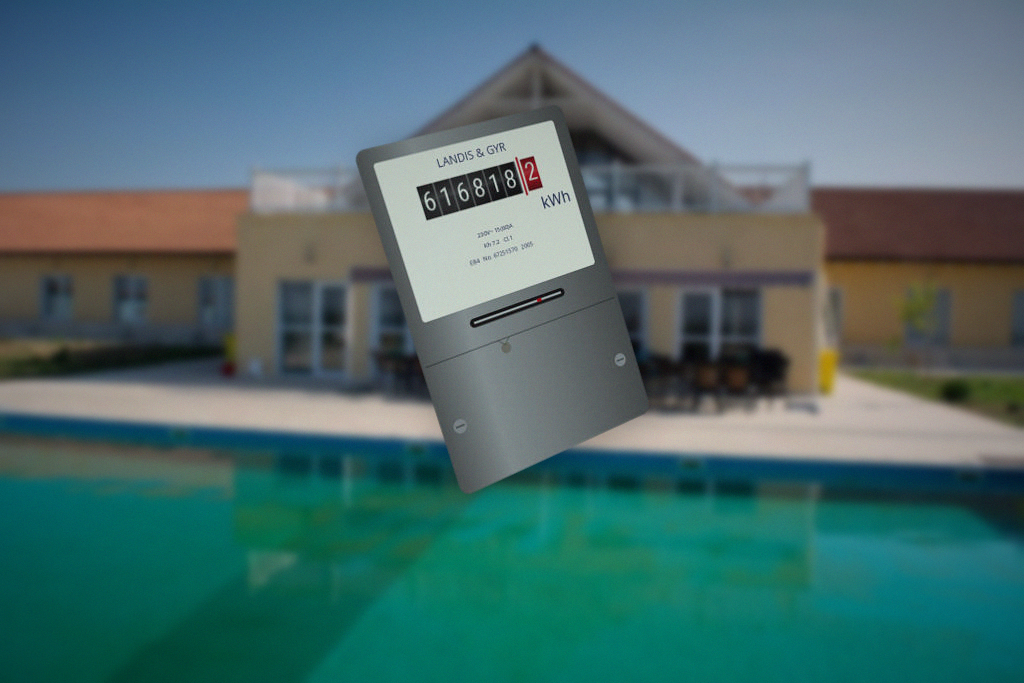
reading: **616818.2** kWh
